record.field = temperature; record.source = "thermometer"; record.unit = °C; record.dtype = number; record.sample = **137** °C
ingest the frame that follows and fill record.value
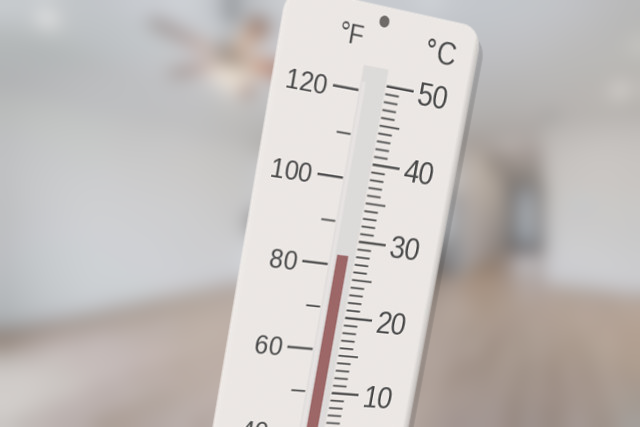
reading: **28** °C
